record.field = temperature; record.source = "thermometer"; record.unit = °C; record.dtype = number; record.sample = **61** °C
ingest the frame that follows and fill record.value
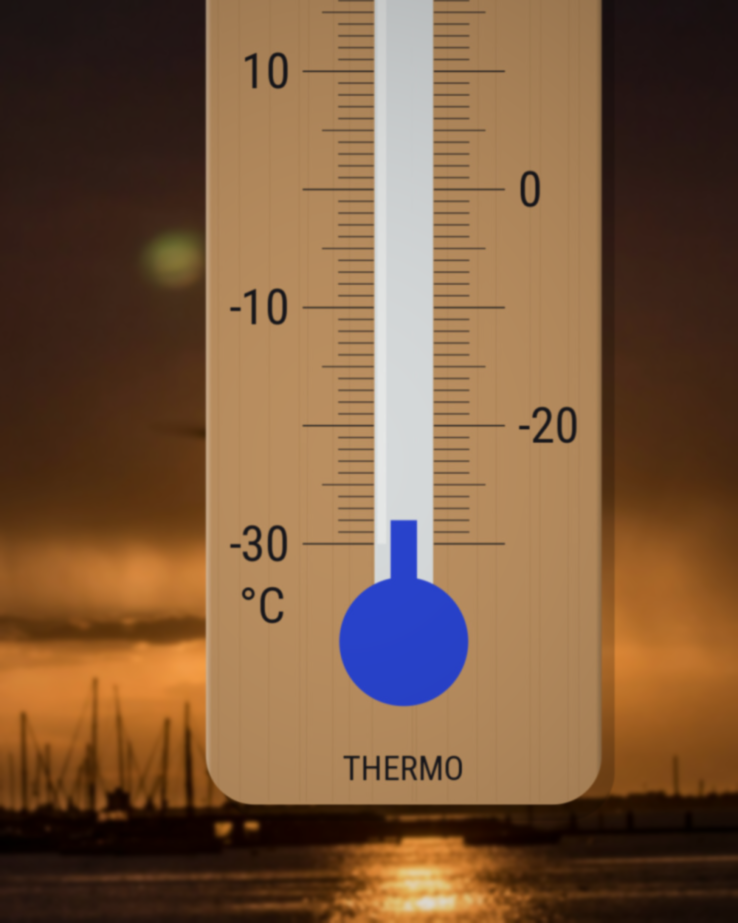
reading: **-28** °C
